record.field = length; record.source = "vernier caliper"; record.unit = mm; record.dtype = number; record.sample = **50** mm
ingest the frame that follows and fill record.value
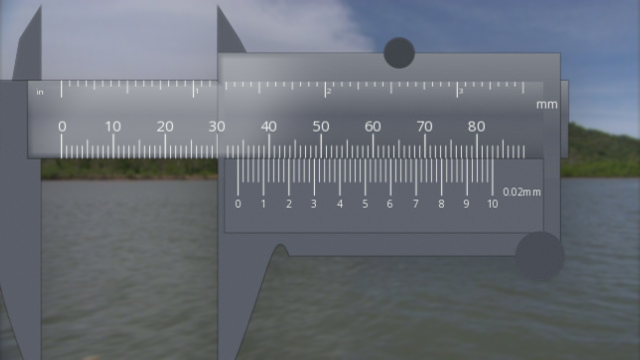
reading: **34.0** mm
